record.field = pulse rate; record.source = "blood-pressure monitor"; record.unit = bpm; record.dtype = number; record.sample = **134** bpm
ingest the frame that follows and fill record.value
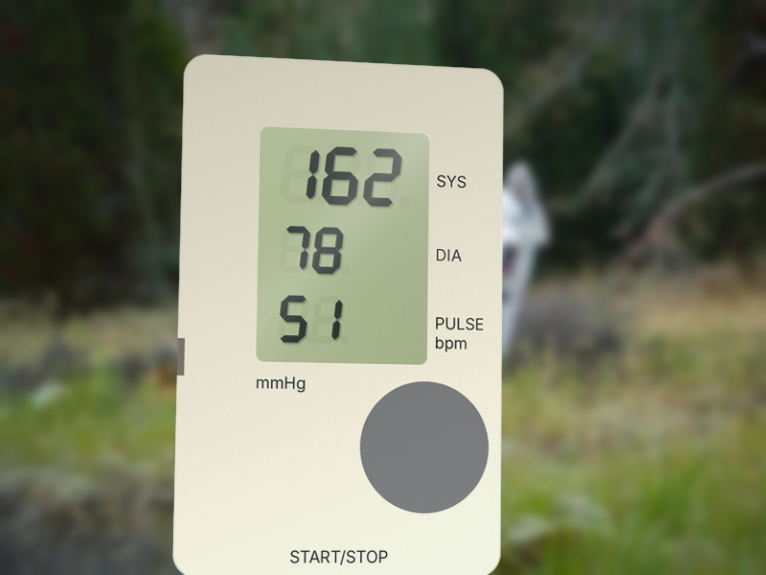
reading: **51** bpm
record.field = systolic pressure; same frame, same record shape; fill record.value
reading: **162** mmHg
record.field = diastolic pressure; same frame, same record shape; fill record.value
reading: **78** mmHg
